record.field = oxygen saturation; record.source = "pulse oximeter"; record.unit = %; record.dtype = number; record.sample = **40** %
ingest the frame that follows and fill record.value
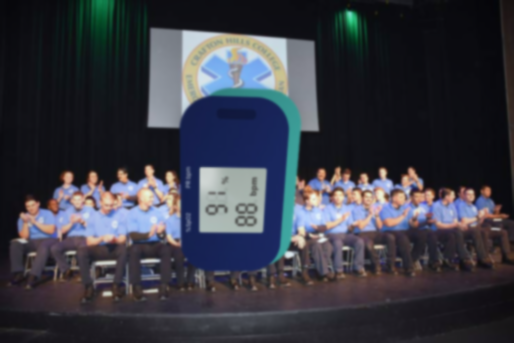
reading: **91** %
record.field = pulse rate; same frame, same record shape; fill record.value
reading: **88** bpm
